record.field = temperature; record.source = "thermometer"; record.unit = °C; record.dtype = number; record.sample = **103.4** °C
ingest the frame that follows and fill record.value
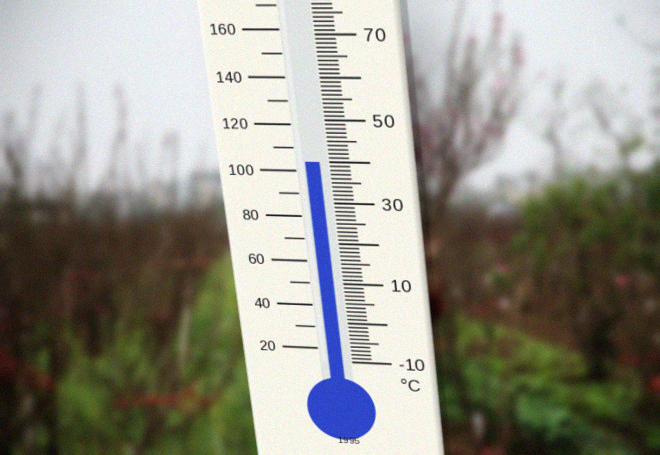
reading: **40** °C
